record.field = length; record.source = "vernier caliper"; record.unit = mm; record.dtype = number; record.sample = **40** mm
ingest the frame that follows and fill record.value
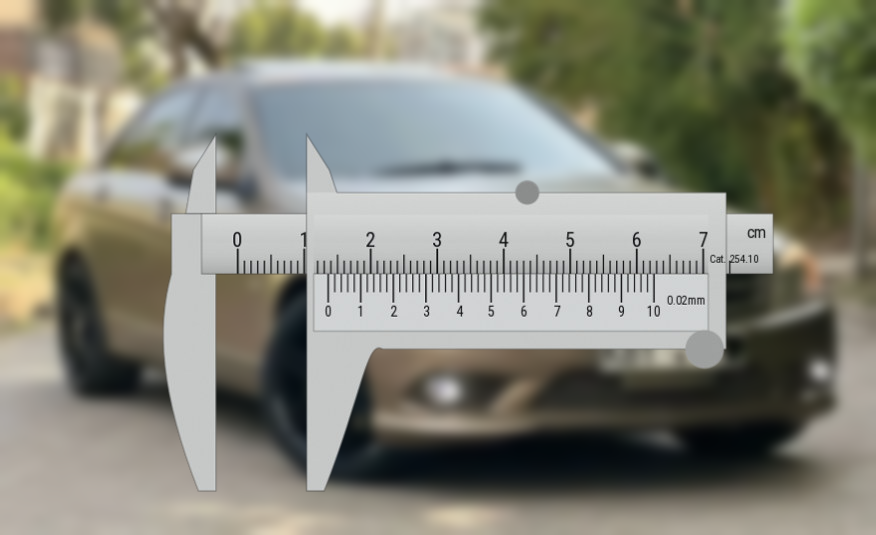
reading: **13.6** mm
